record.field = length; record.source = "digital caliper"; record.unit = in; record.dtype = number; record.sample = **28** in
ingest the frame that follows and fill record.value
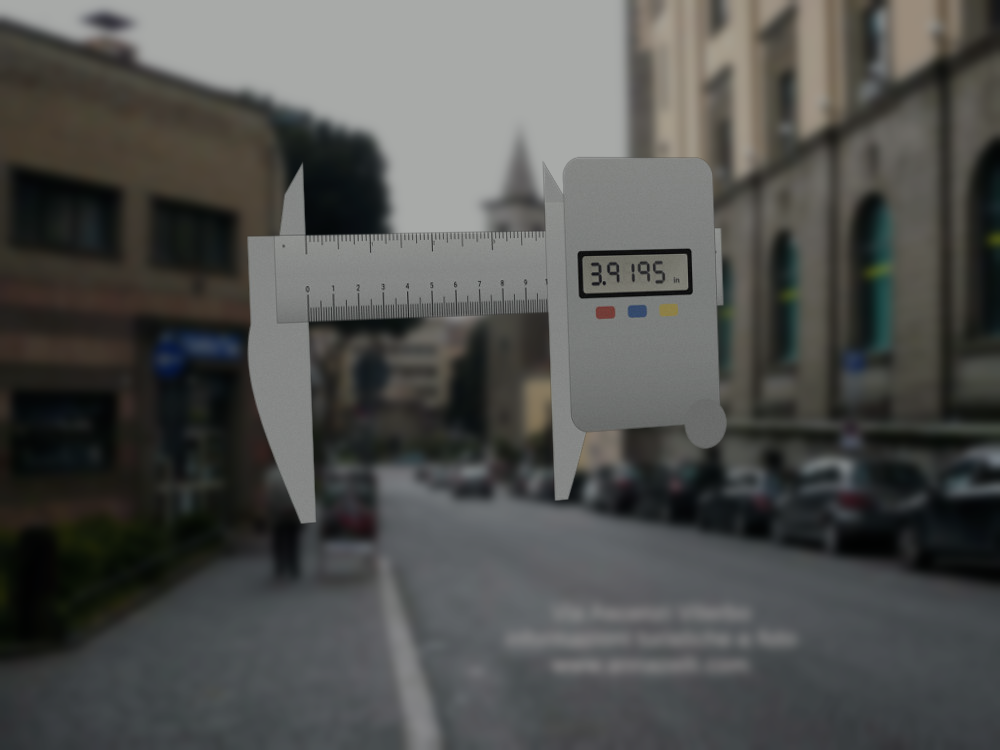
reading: **3.9195** in
